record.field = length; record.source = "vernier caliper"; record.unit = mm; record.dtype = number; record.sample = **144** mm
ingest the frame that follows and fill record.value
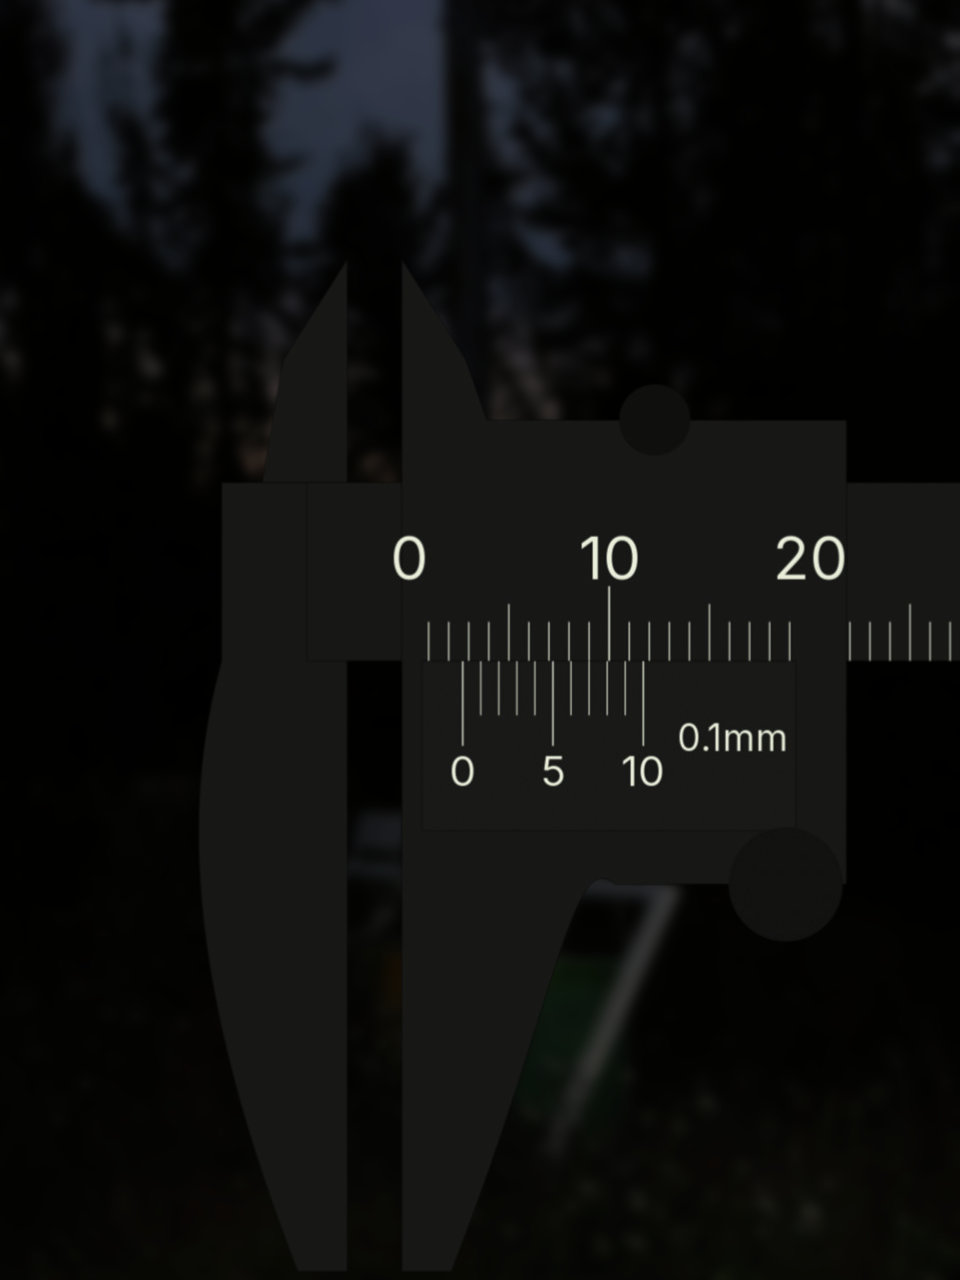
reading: **2.7** mm
